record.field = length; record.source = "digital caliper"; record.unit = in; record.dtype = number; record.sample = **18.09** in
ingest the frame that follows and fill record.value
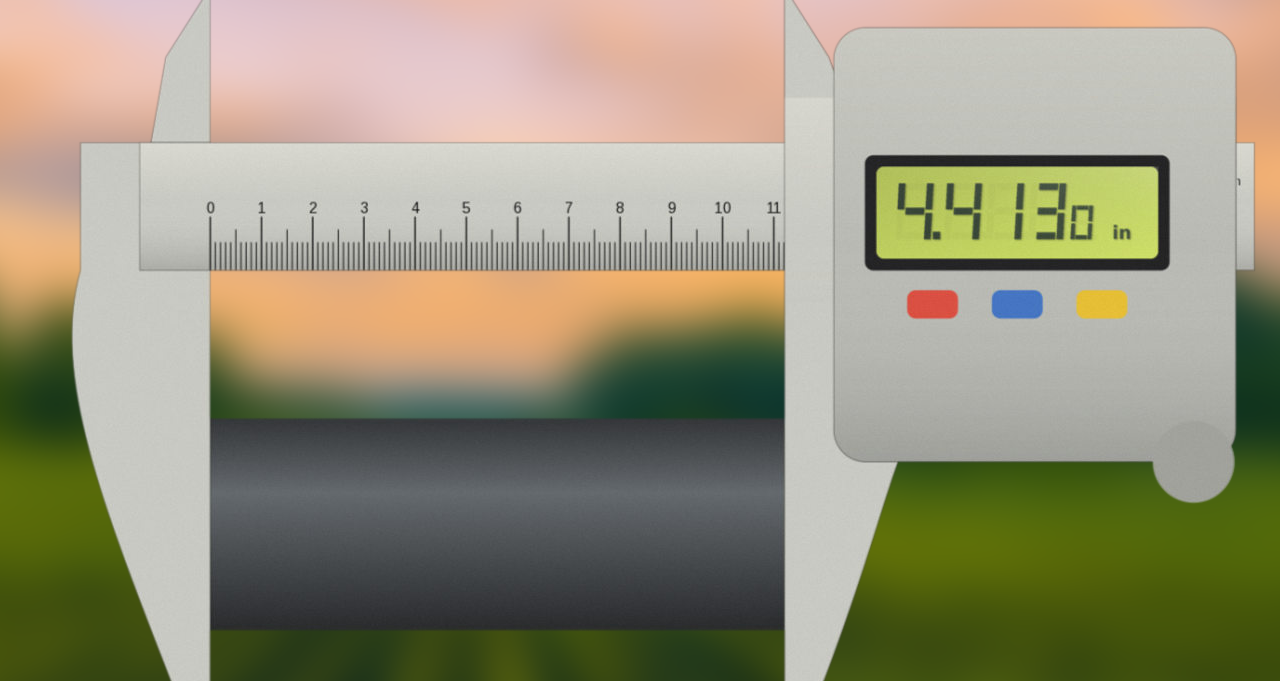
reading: **4.4130** in
